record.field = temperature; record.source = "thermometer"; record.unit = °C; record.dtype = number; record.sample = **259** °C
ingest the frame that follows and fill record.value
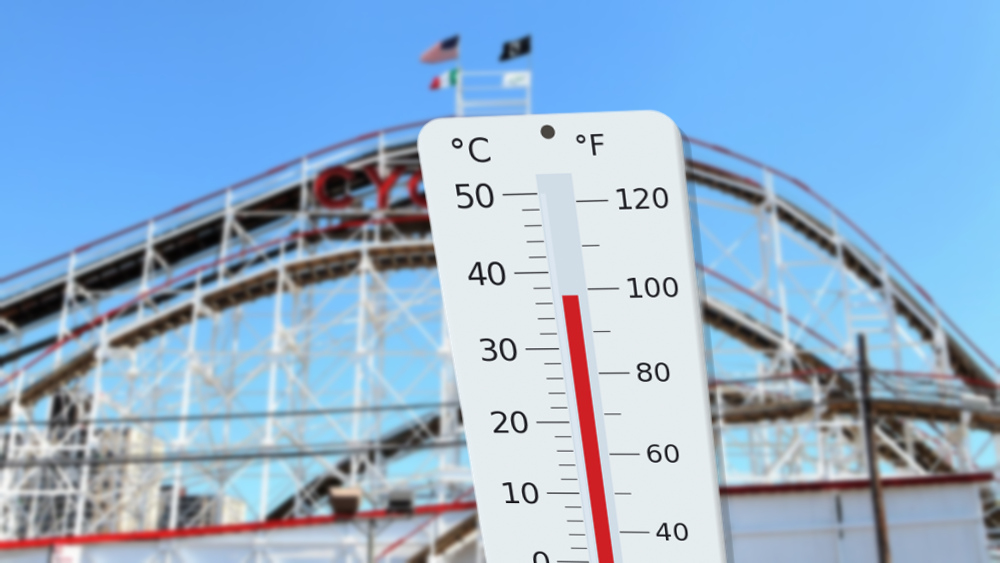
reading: **37** °C
